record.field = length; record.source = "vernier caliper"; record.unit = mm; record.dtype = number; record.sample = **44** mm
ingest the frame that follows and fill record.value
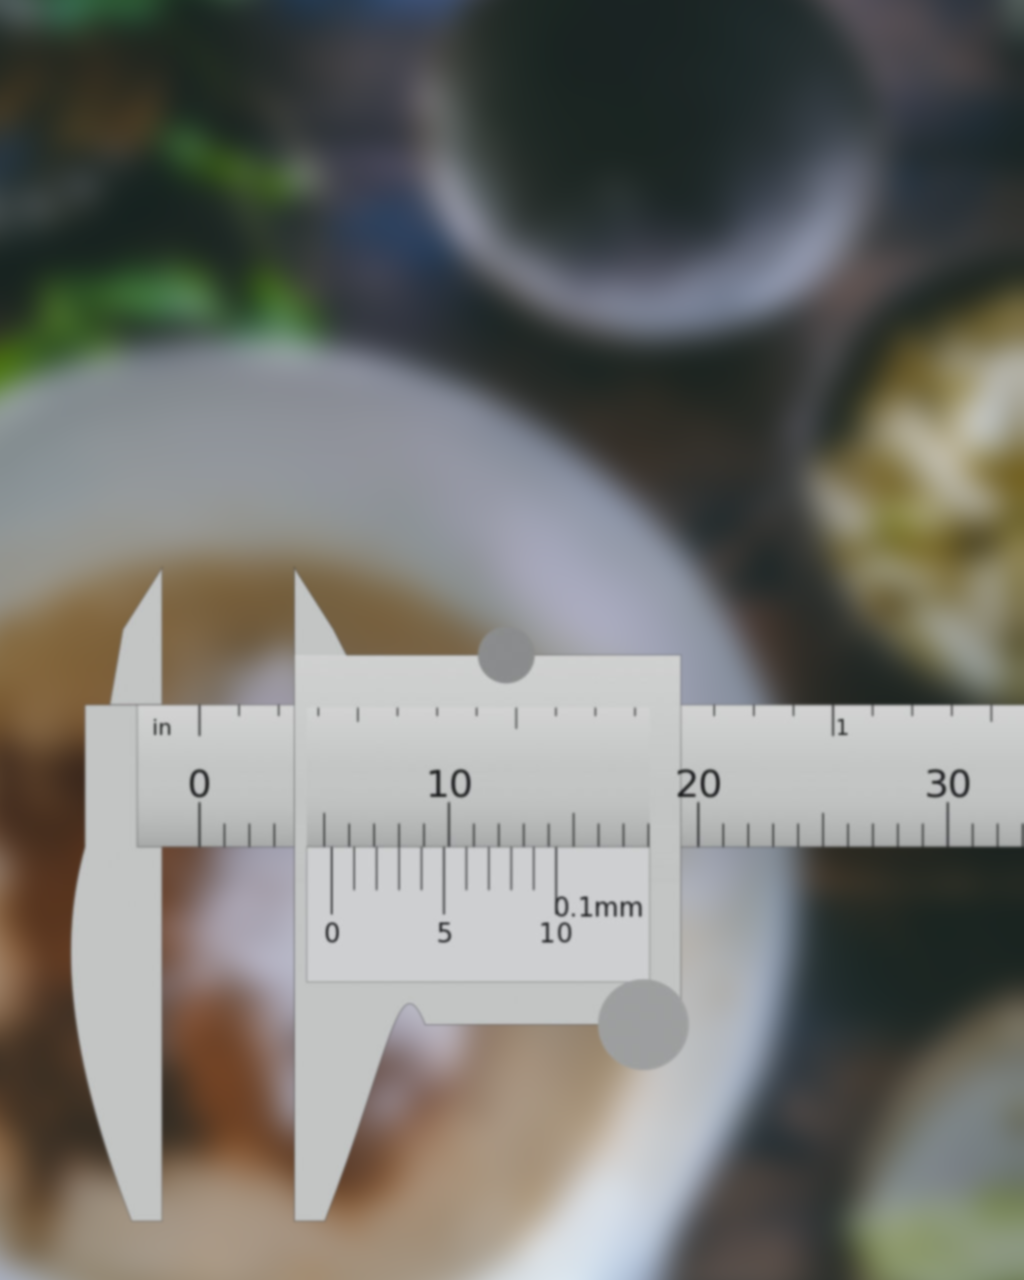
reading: **5.3** mm
